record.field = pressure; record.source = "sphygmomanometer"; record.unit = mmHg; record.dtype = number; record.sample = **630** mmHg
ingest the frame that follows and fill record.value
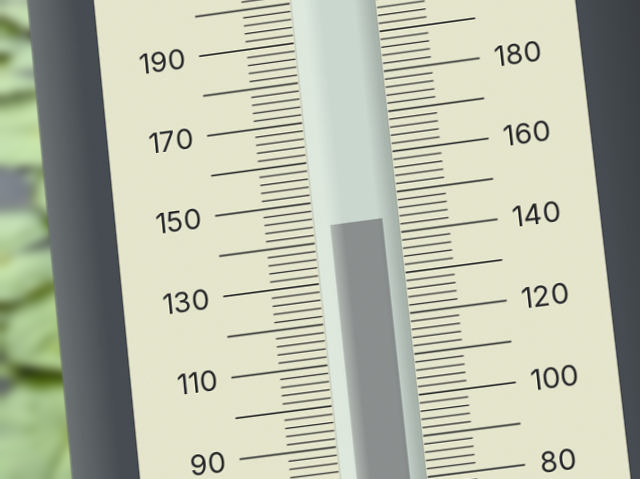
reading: **144** mmHg
